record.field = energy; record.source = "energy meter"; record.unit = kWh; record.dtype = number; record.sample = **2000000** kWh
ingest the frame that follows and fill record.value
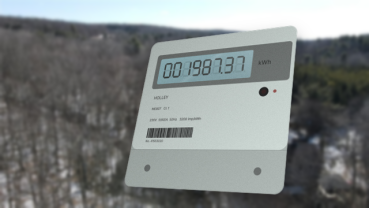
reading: **1987.37** kWh
